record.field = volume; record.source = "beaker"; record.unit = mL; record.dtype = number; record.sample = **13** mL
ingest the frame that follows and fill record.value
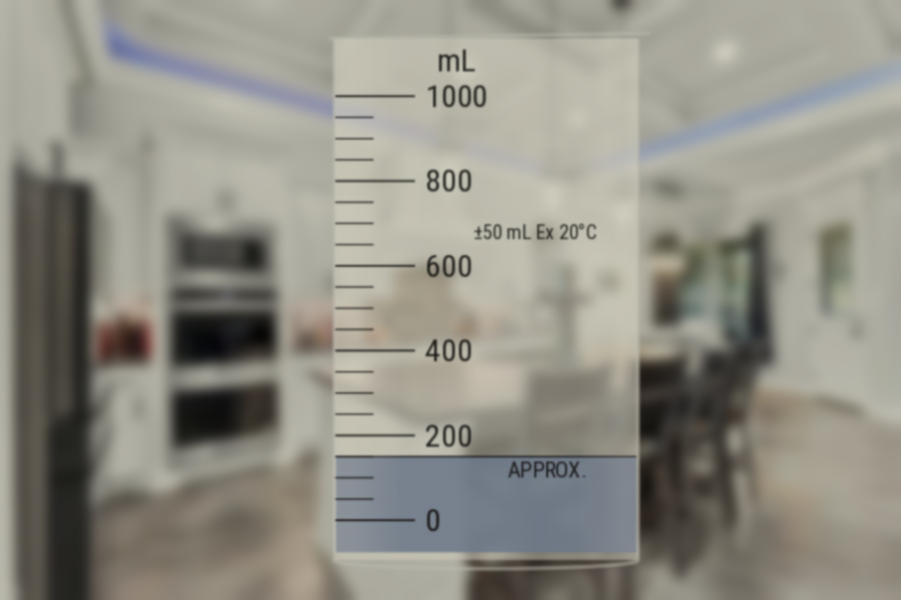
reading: **150** mL
